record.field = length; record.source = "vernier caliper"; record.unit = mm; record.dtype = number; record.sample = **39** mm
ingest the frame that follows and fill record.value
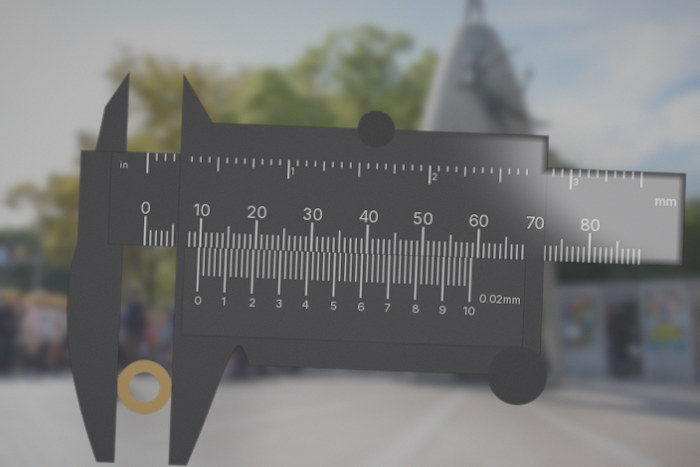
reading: **9.8** mm
